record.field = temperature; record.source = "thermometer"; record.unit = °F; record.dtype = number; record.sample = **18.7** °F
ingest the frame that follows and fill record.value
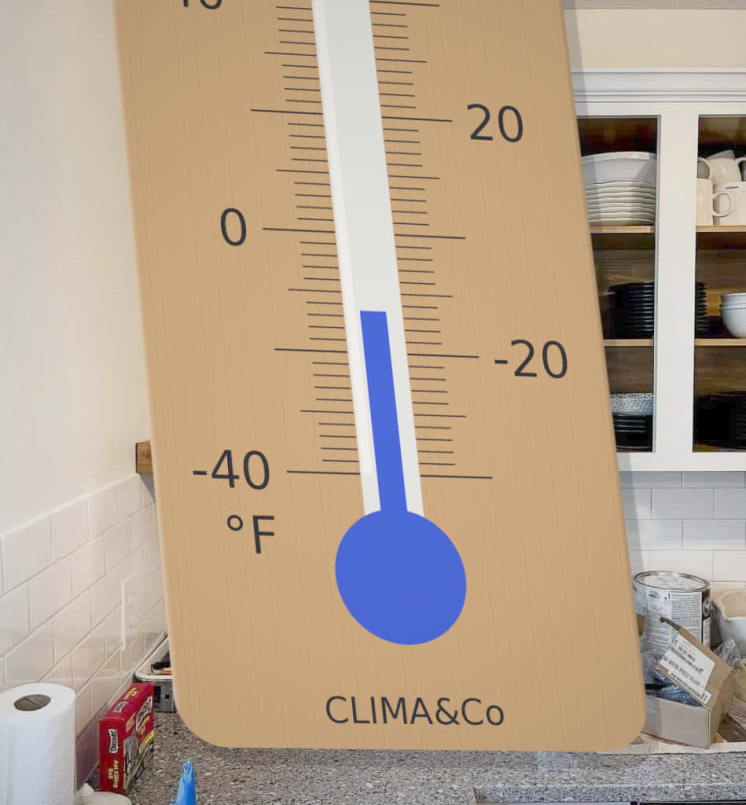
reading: **-13** °F
